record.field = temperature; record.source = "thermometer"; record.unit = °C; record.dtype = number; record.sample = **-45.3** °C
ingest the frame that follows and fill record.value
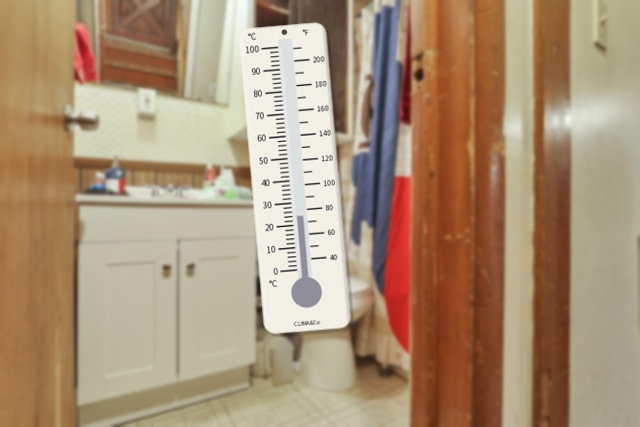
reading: **24** °C
